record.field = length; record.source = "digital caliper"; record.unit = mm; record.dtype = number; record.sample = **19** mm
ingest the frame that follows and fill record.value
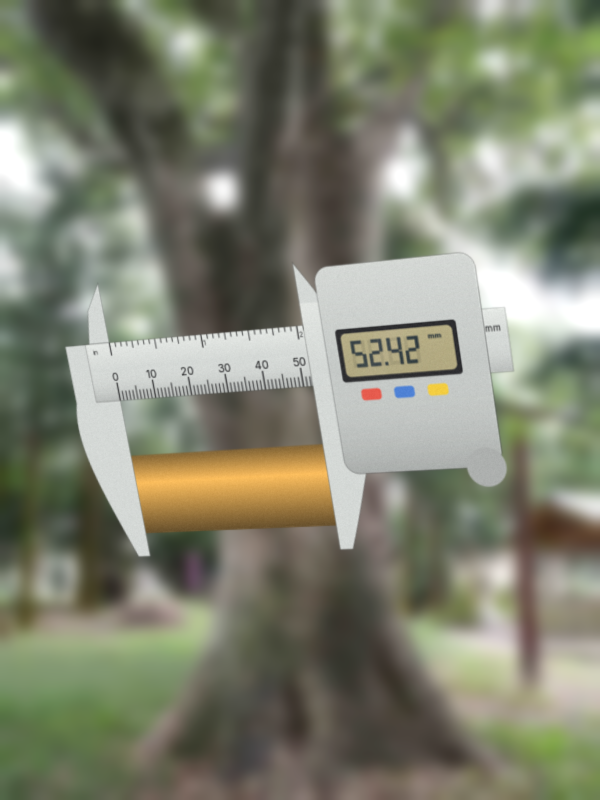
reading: **52.42** mm
